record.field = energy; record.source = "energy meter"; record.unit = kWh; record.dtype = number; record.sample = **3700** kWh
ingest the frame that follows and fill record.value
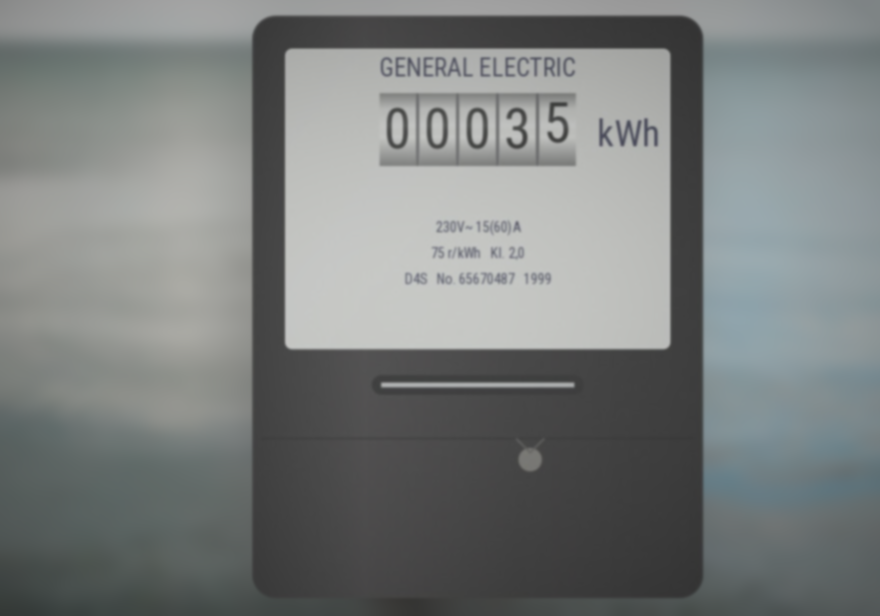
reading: **35** kWh
